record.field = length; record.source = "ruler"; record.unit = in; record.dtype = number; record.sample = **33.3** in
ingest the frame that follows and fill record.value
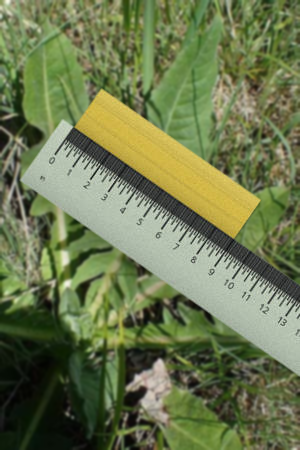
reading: **9** in
